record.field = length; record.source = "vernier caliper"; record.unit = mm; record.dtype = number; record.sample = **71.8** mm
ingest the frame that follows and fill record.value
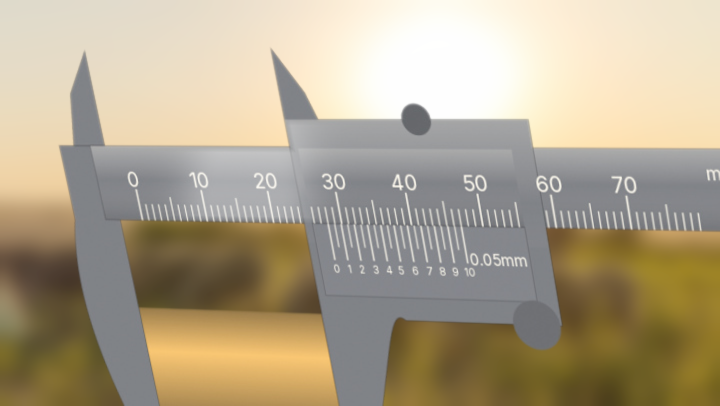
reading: **28.0** mm
